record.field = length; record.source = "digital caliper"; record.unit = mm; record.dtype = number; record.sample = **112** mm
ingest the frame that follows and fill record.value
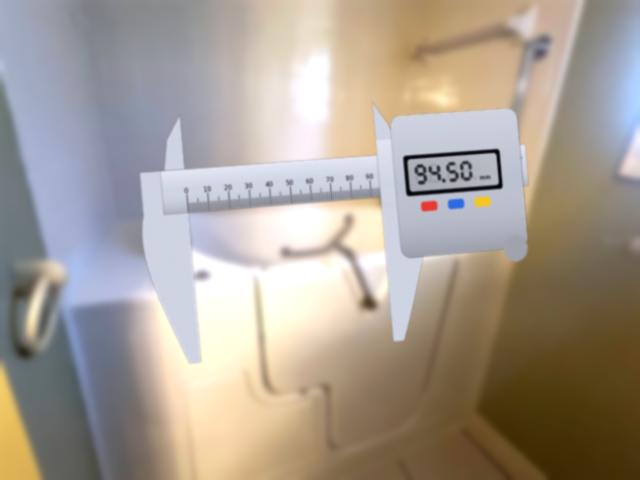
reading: **94.50** mm
